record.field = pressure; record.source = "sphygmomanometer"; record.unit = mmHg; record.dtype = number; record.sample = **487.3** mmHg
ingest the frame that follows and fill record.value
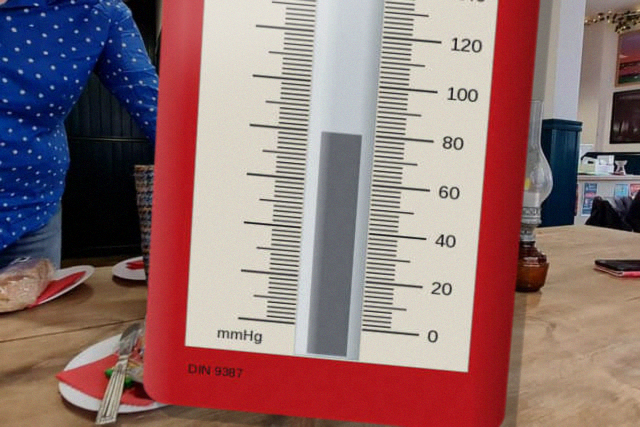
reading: **80** mmHg
